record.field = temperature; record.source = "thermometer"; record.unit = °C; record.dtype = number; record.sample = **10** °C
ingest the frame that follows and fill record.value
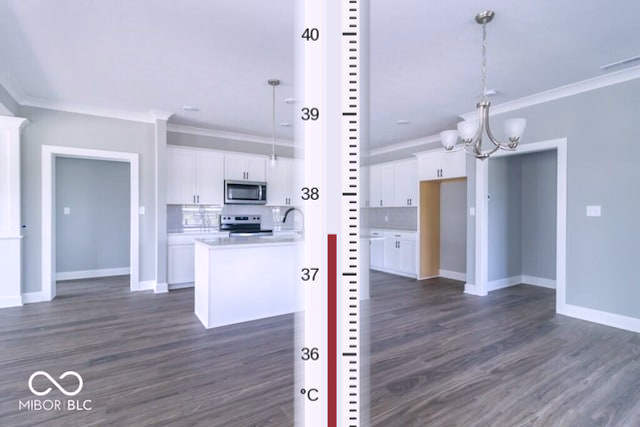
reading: **37.5** °C
